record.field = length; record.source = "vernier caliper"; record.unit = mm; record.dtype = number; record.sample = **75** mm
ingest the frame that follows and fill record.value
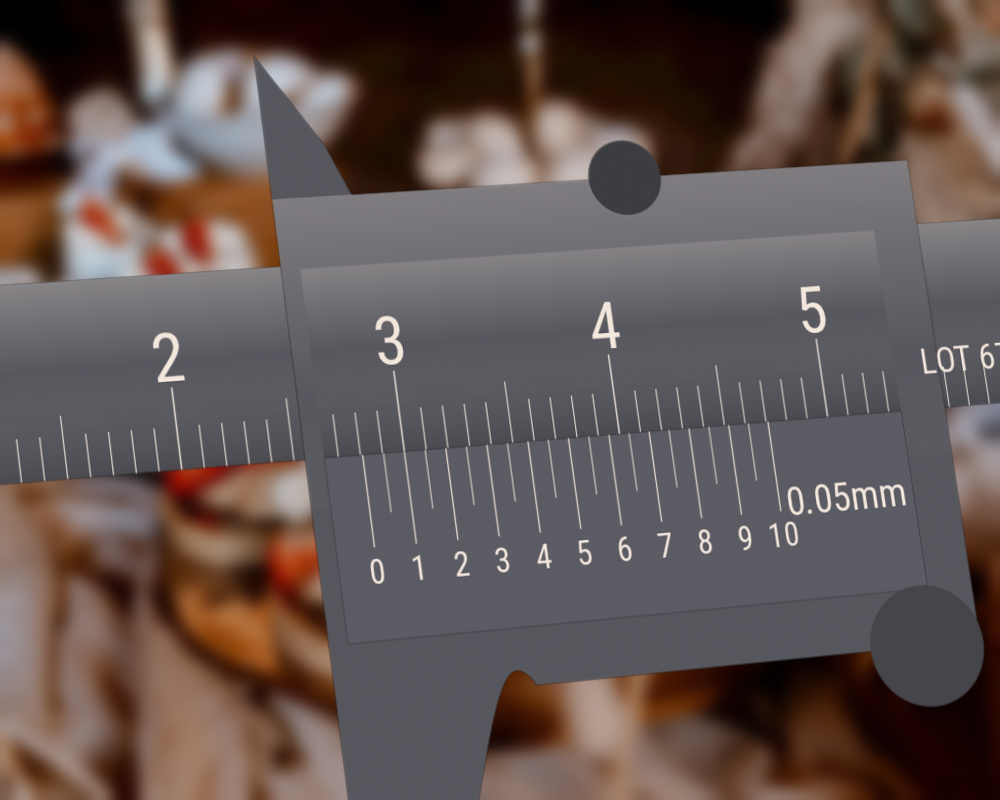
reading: **28.1** mm
